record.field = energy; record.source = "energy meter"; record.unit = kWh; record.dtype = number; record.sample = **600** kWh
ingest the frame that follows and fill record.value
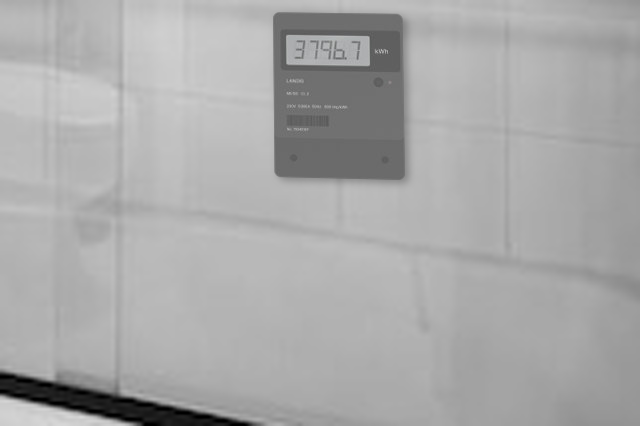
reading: **3796.7** kWh
